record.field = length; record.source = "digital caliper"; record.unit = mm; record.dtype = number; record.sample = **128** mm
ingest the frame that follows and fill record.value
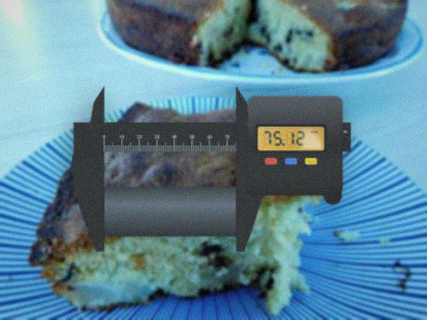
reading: **75.12** mm
